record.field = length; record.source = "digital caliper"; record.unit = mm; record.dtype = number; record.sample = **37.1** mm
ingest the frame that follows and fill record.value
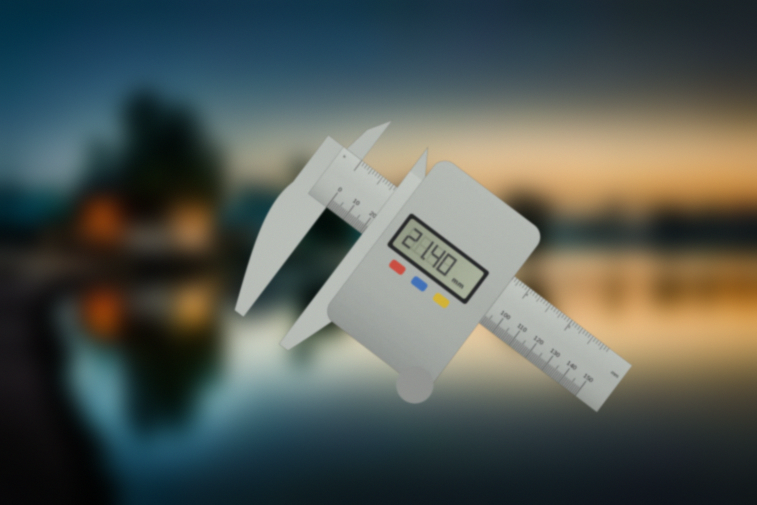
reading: **21.40** mm
